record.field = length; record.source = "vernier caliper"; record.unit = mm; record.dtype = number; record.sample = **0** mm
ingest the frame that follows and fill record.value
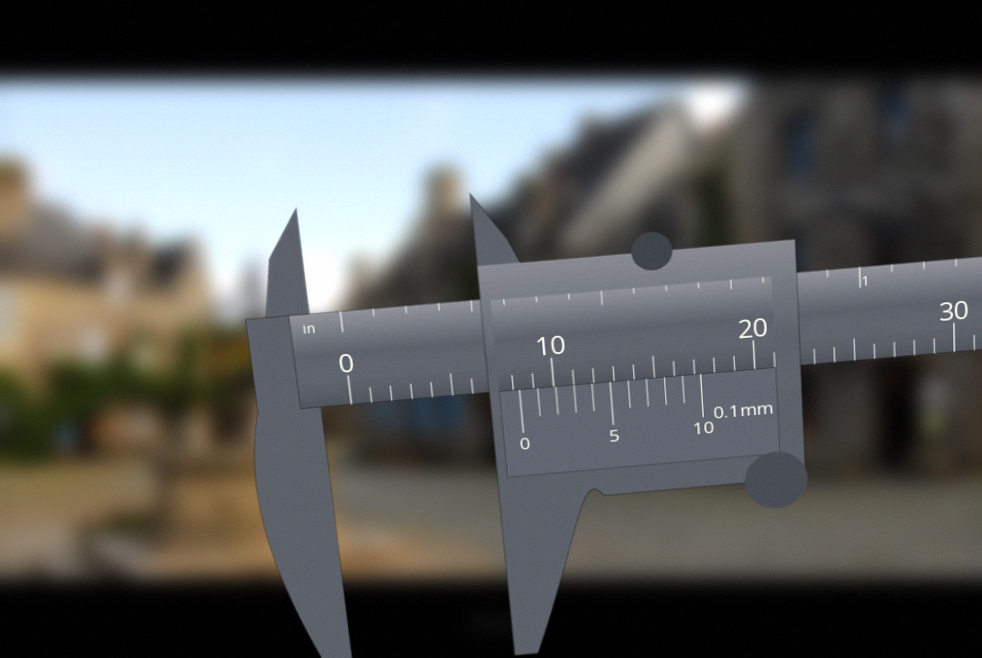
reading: **8.3** mm
